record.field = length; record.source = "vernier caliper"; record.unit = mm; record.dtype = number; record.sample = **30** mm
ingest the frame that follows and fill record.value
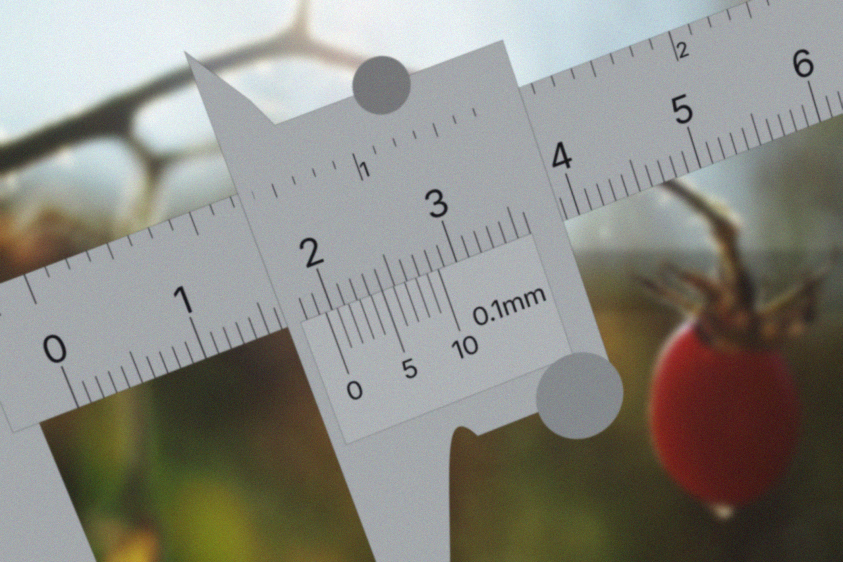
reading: **19.5** mm
